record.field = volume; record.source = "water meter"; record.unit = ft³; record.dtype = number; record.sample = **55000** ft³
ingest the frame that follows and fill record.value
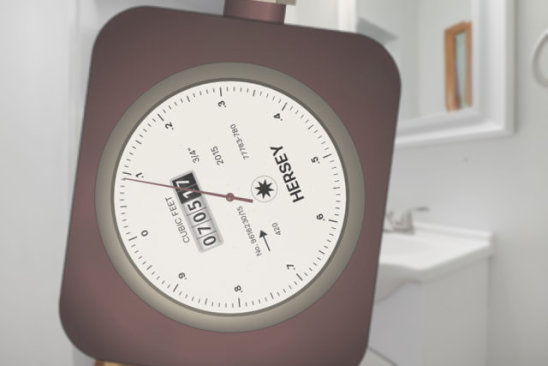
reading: **70517.09** ft³
